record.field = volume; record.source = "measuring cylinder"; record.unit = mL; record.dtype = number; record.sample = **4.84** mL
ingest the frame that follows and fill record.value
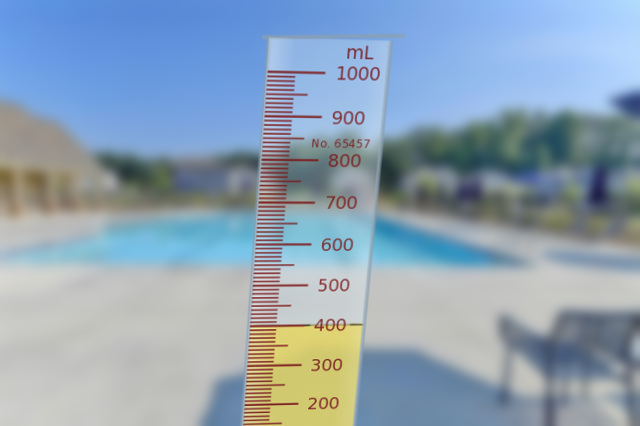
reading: **400** mL
